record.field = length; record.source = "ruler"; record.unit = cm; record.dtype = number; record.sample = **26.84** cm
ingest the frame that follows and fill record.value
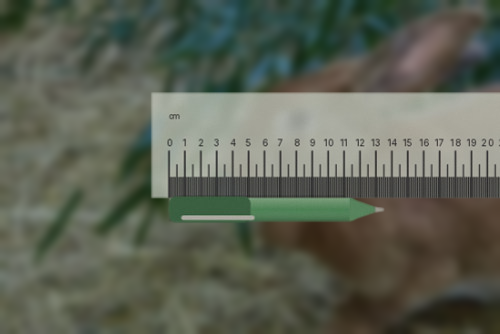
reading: **13.5** cm
